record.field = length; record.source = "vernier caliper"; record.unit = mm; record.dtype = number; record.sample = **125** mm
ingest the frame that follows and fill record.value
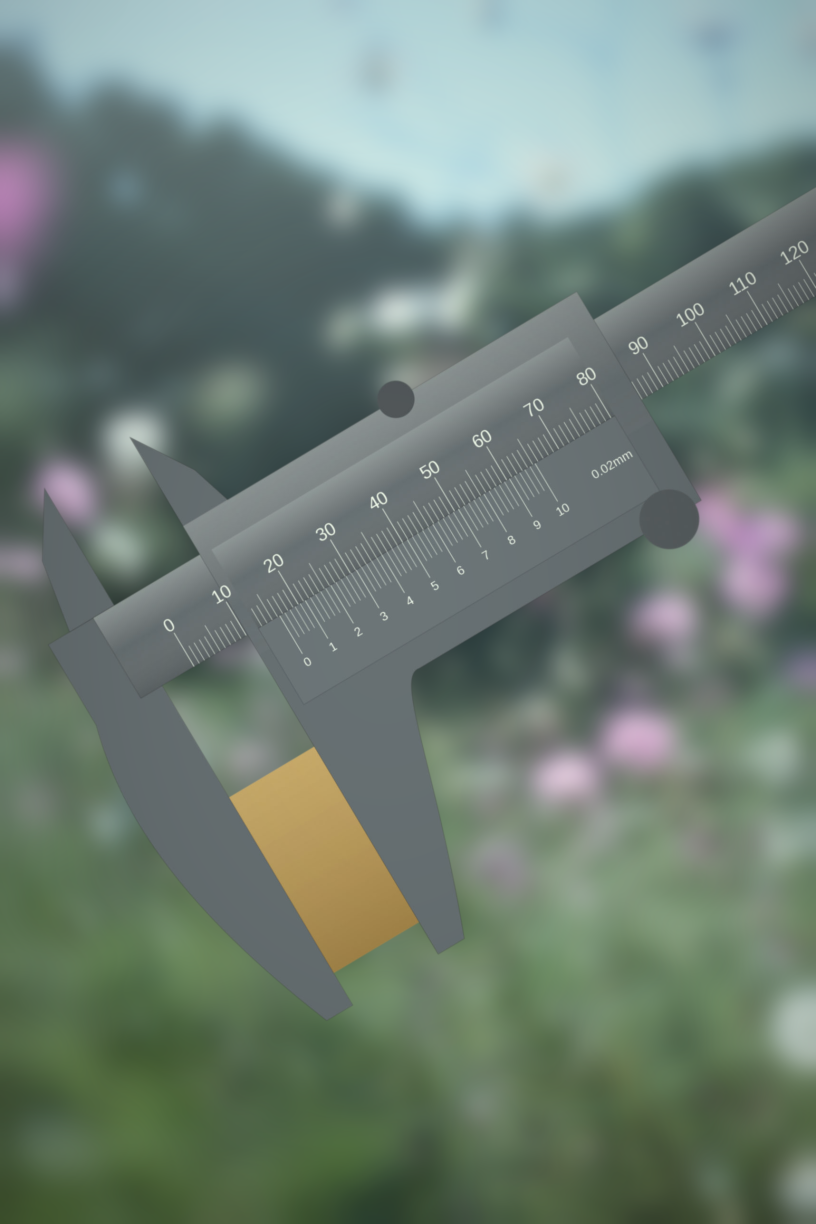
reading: **16.4** mm
